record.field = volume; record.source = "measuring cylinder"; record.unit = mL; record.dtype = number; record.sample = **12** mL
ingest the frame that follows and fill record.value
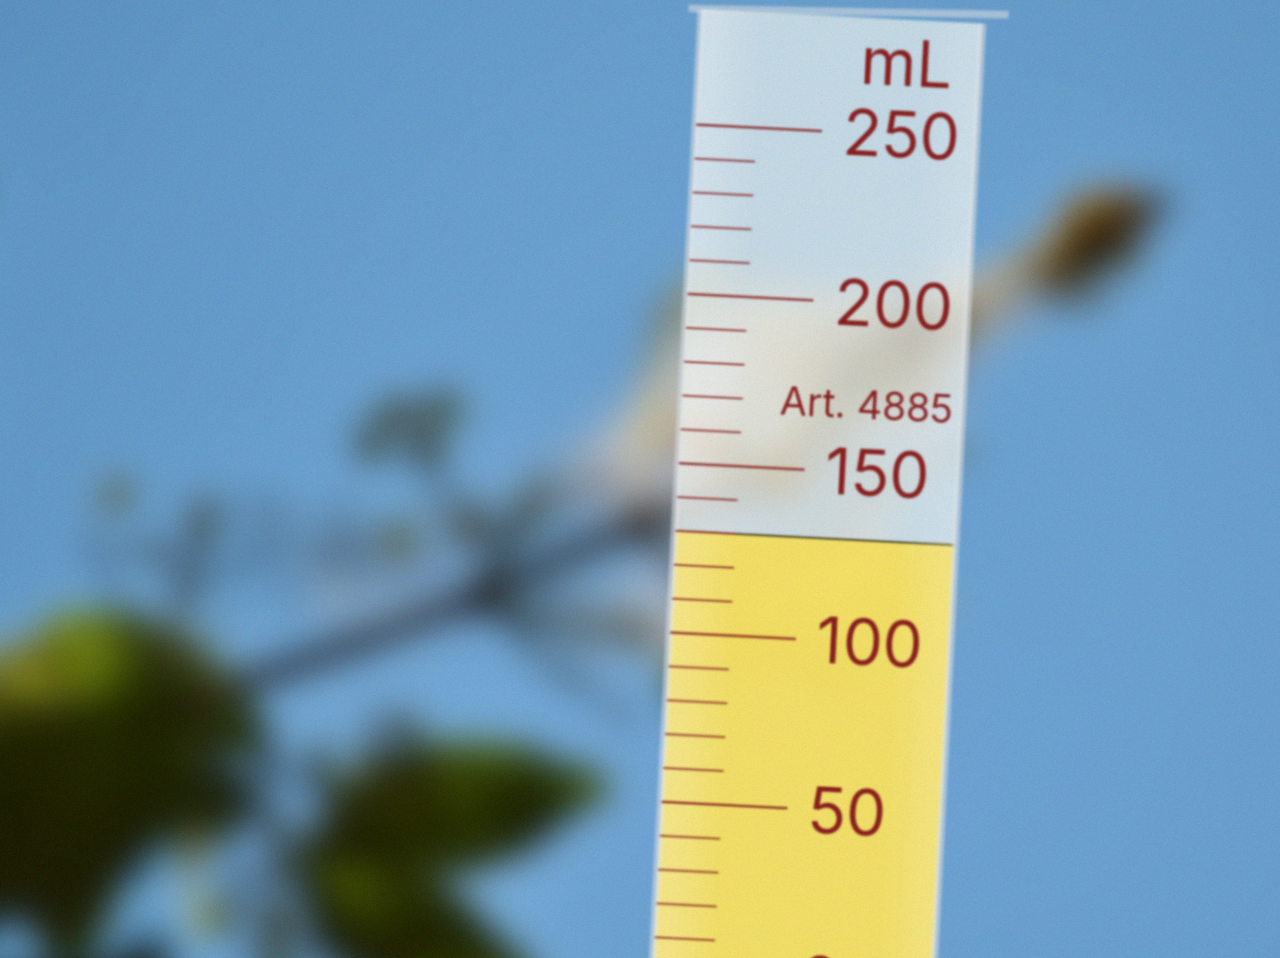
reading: **130** mL
